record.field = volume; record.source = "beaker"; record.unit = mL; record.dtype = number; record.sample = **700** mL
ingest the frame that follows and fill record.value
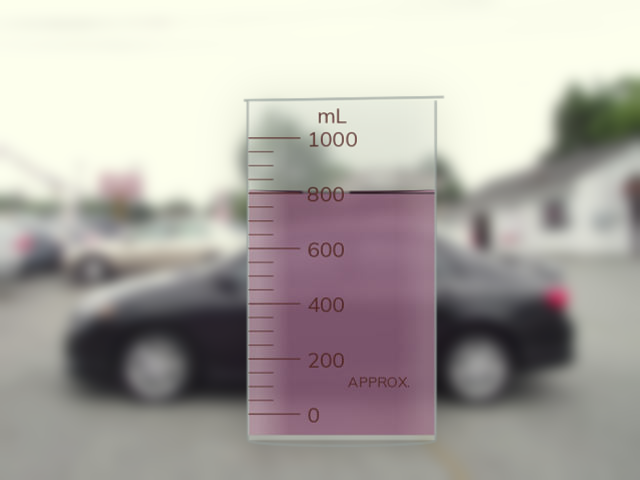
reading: **800** mL
